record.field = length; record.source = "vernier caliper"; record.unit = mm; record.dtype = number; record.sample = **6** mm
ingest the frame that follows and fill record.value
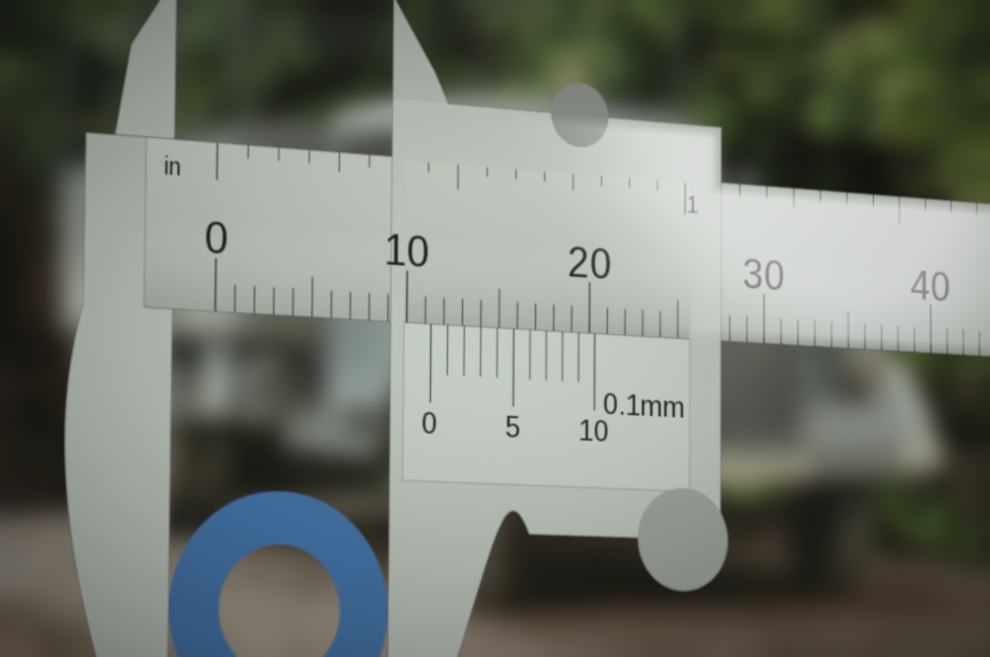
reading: **11.3** mm
